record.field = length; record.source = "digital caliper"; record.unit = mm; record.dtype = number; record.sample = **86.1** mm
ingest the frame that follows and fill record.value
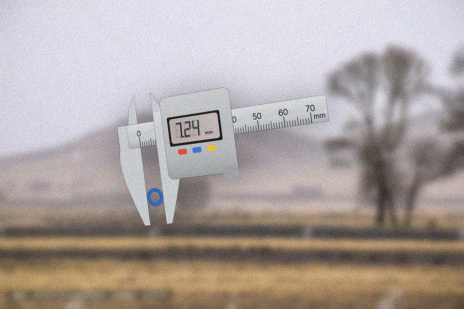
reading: **7.24** mm
